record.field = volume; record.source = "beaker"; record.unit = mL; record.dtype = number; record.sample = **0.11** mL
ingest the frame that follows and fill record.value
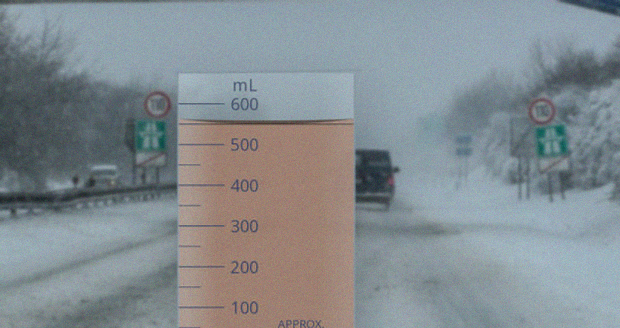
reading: **550** mL
